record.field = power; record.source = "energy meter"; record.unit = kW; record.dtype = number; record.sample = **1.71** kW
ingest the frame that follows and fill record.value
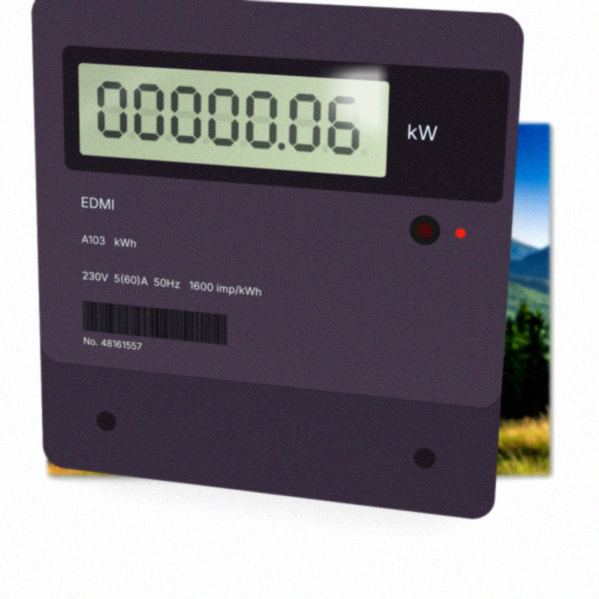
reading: **0.06** kW
